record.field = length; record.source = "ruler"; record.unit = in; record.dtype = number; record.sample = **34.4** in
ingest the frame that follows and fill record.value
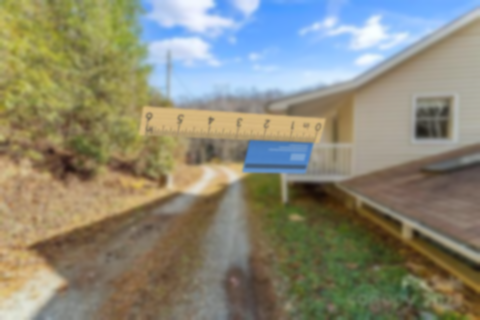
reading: **2.5** in
